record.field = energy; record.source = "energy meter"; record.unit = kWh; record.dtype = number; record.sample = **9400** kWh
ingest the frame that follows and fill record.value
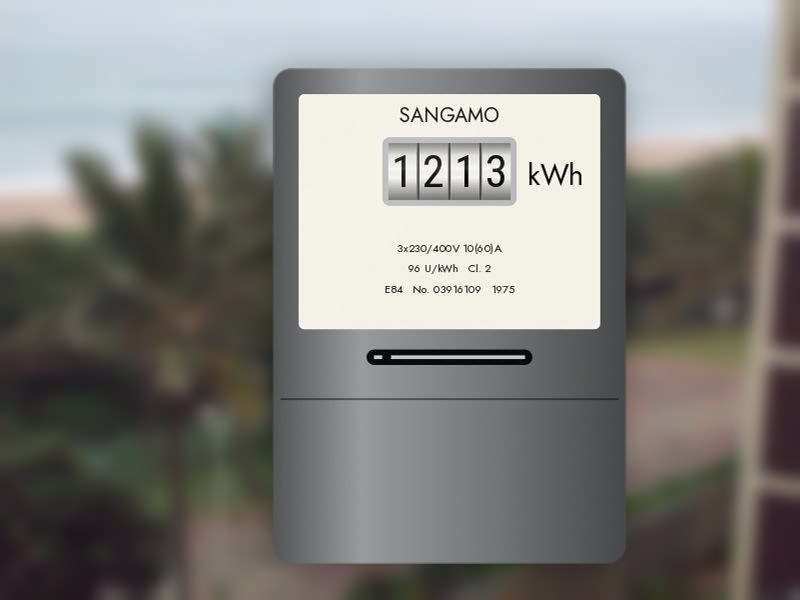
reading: **1213** kWh
